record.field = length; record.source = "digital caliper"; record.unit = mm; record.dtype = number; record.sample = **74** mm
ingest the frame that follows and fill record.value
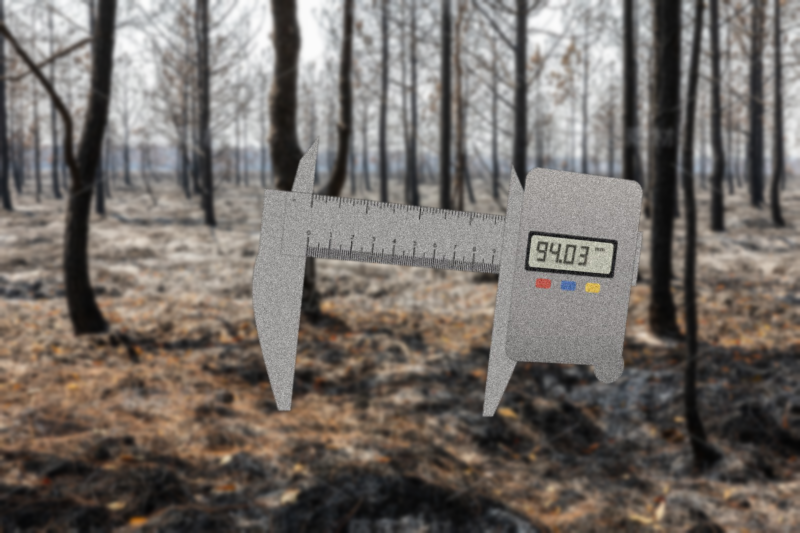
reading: **94.03** mm
